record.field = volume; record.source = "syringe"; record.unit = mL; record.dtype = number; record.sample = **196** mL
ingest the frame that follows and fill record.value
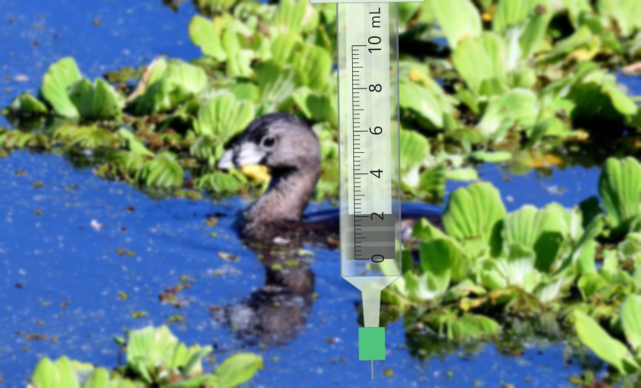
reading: **0** mL
